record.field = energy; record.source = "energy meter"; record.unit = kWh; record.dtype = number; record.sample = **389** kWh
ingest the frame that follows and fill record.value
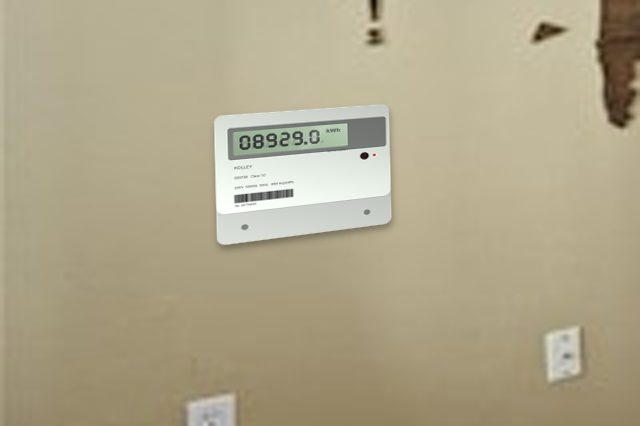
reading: **8929.0** kWh
